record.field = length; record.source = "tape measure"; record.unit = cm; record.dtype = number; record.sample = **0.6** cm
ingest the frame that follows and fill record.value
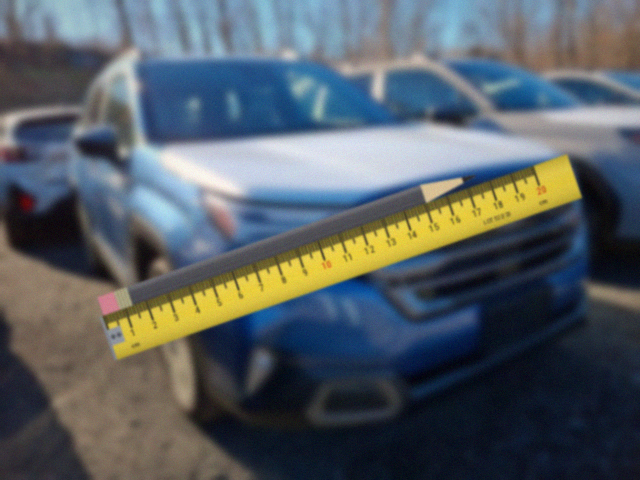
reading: **17.5** cm
